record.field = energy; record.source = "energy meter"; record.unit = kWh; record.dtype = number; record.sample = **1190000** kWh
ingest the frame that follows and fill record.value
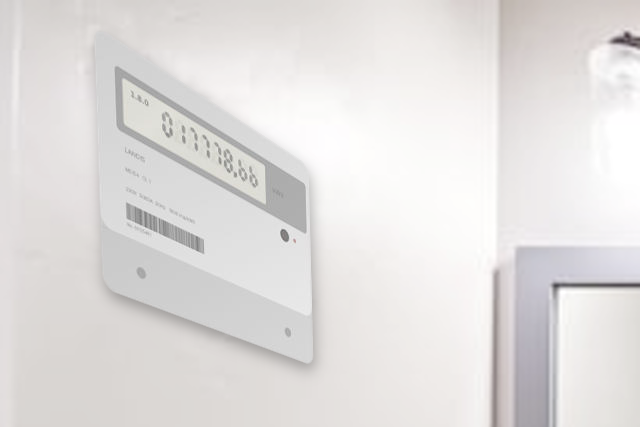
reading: **17778.66** kWh
